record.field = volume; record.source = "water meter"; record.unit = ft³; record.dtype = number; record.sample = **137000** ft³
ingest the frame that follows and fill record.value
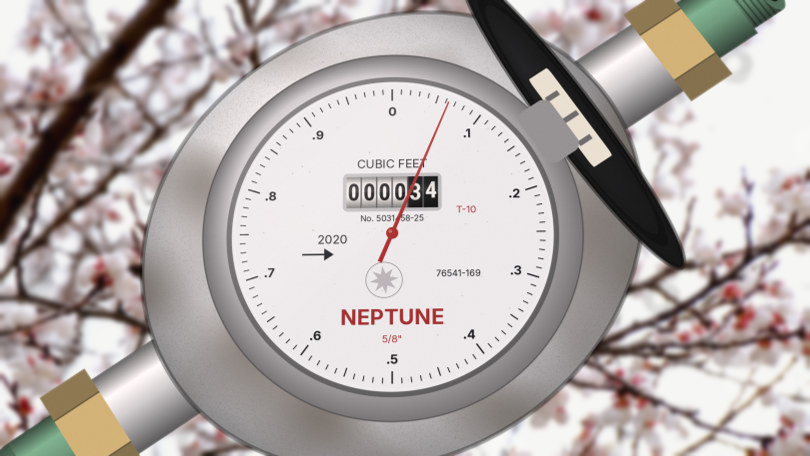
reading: **34.06** ft³
